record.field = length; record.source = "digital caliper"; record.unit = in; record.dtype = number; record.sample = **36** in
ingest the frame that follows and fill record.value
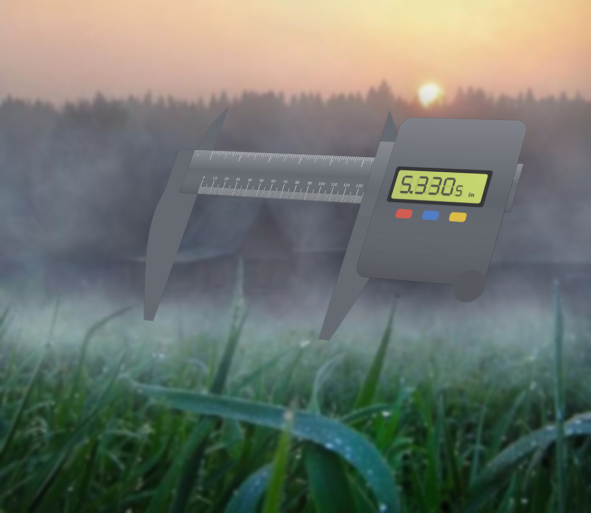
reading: **5.3305** in
